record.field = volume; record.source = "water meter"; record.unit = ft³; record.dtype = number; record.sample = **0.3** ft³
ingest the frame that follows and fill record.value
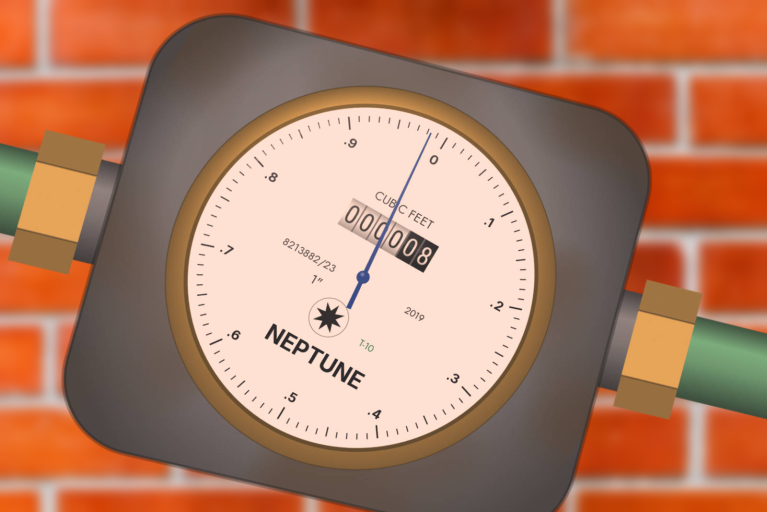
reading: **7.98** ft³
